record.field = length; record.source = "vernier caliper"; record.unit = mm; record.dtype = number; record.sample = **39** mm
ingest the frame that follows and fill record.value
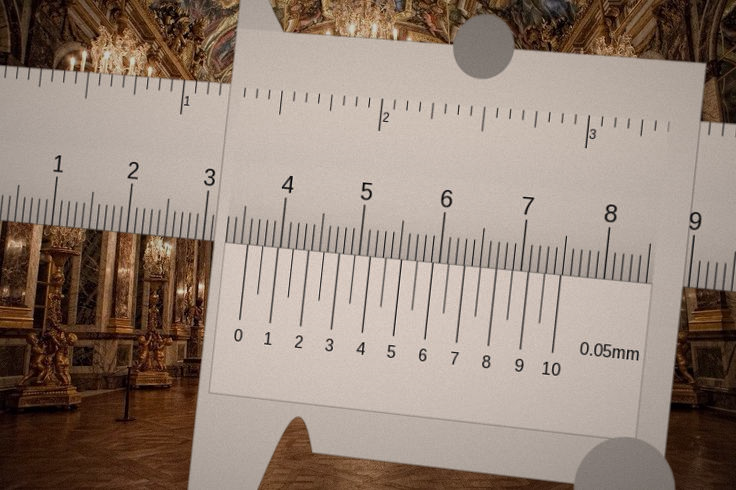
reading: **35.8** mm
